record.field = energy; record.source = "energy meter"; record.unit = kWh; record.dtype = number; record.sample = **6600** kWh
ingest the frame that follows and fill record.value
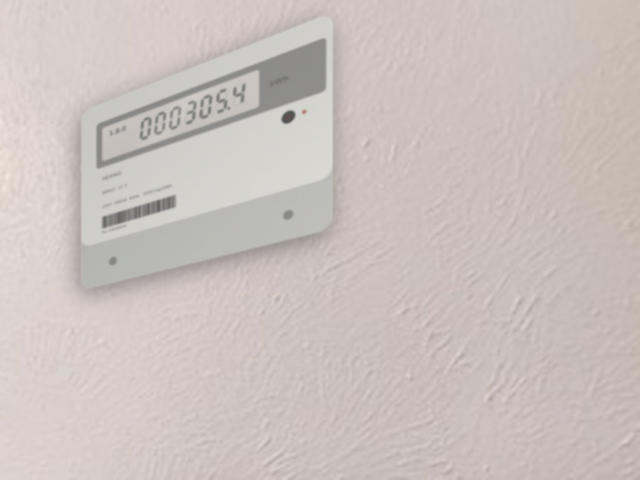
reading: **305.4** kWh
